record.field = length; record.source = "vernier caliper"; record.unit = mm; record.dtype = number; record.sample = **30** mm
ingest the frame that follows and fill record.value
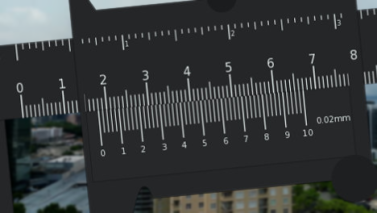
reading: **18.0** mm
